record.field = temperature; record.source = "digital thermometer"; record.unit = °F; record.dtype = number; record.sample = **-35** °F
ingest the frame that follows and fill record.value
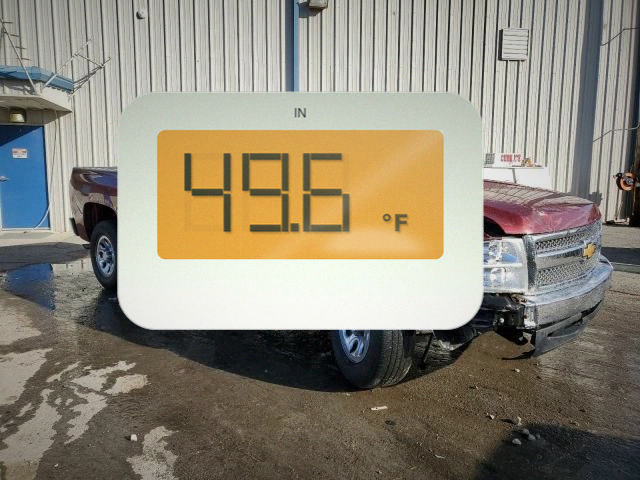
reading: **49.6** °F
